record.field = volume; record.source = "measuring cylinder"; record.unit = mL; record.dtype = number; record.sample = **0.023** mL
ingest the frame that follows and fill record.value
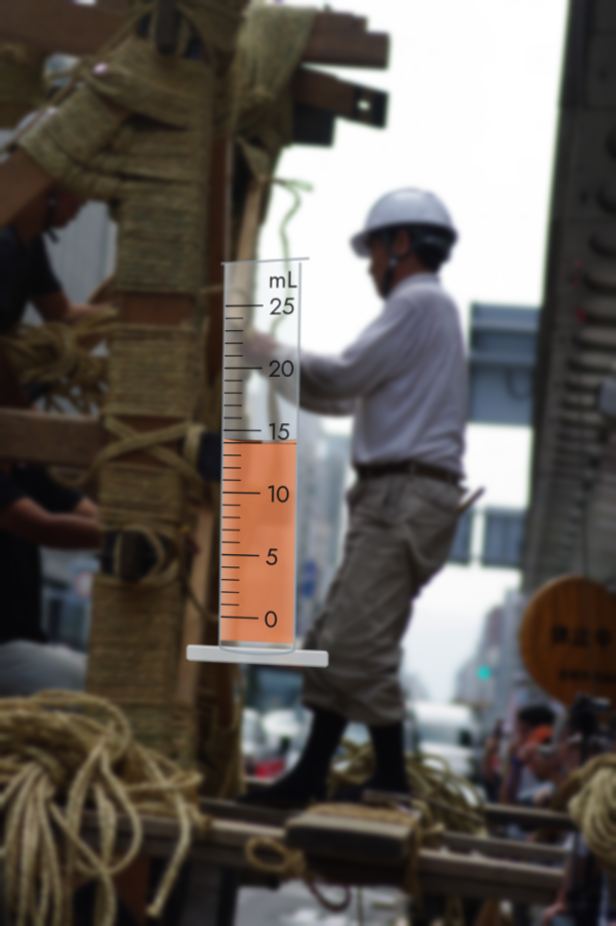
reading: **14** mL
